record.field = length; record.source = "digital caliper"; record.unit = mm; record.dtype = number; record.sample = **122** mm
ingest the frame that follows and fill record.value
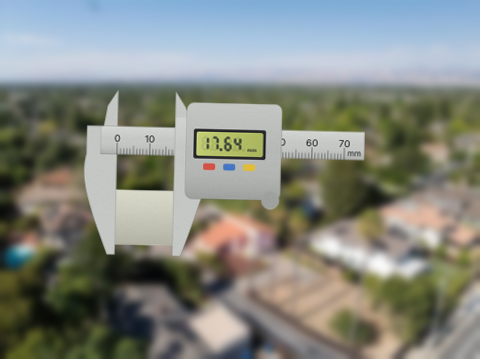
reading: **17.64** mm
